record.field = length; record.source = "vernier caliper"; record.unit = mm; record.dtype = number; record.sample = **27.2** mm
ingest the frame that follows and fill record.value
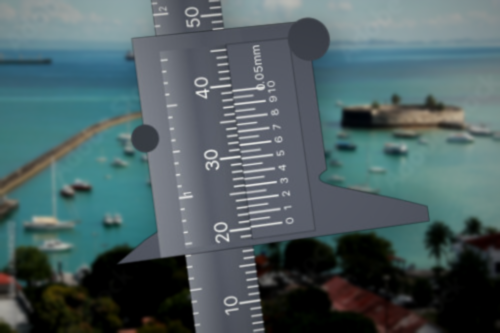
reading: **20.2** mm
